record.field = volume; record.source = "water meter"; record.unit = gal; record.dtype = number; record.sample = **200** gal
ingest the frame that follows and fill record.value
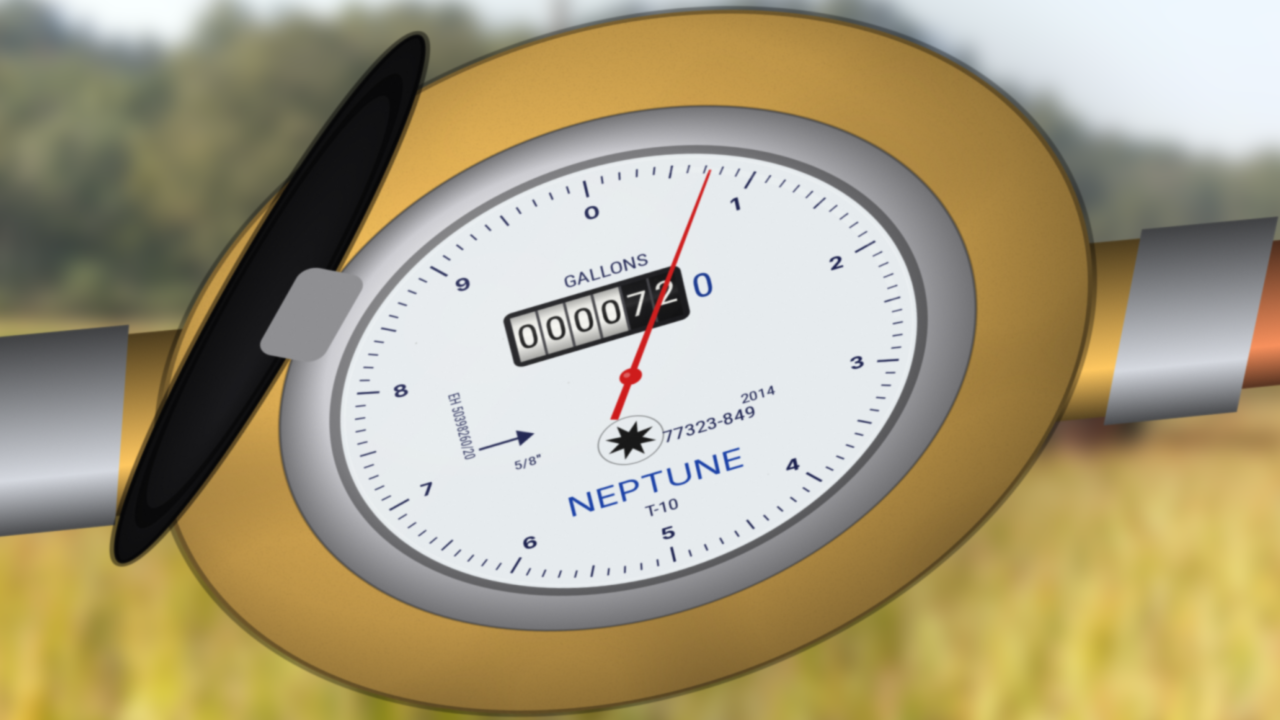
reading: **720.7** gal
